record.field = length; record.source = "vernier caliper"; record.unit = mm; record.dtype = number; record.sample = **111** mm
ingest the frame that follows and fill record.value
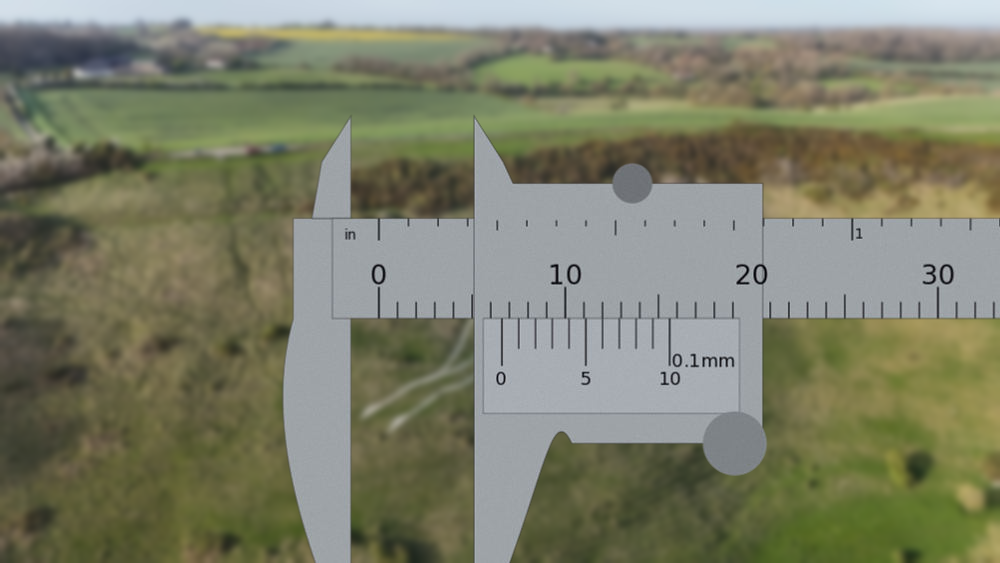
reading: **6.6** mm
